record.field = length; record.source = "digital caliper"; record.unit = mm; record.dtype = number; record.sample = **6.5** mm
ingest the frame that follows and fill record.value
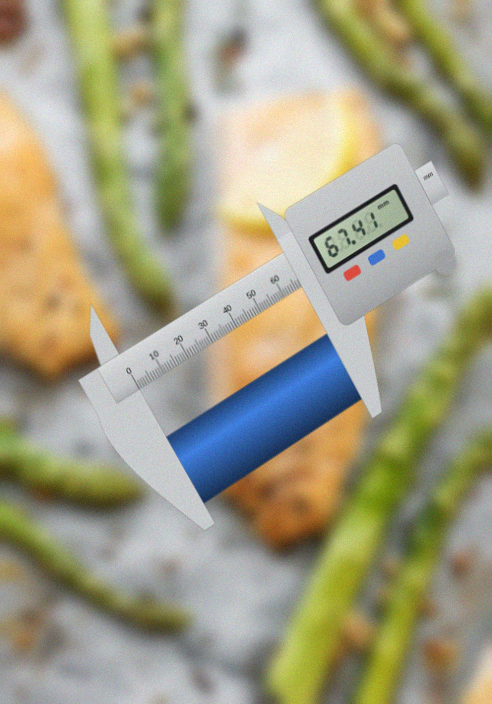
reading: **67.41** mm
